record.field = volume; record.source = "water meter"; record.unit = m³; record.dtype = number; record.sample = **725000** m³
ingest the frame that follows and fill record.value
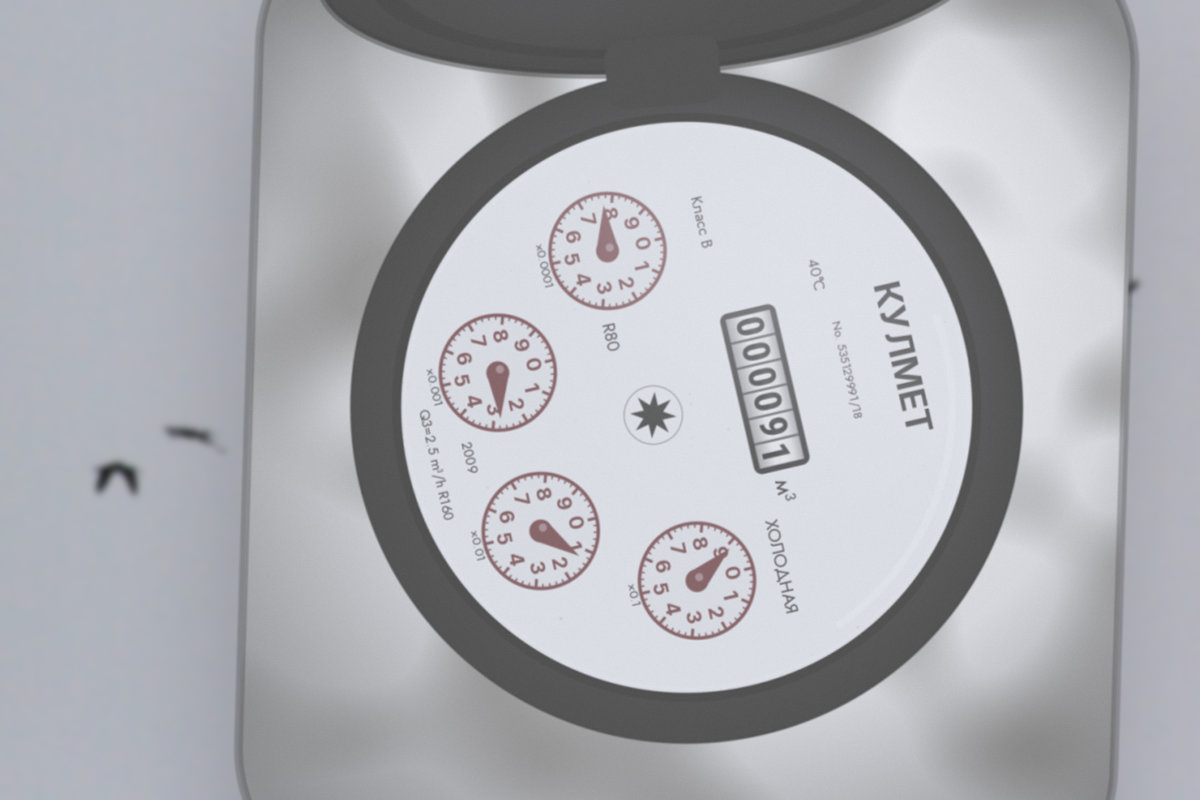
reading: **90.9127** m³
